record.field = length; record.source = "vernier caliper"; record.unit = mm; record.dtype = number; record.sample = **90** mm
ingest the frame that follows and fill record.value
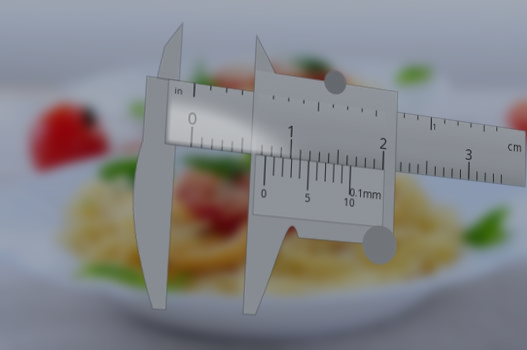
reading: **7.4** mm
